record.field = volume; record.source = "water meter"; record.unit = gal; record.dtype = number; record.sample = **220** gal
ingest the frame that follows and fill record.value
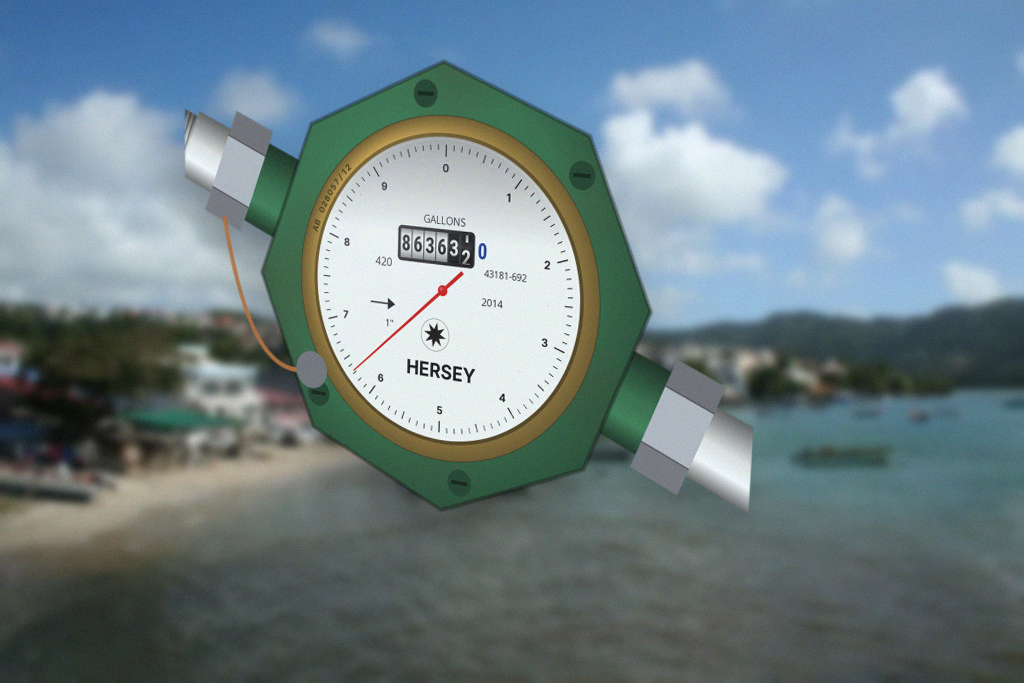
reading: **8636316.3** gal
